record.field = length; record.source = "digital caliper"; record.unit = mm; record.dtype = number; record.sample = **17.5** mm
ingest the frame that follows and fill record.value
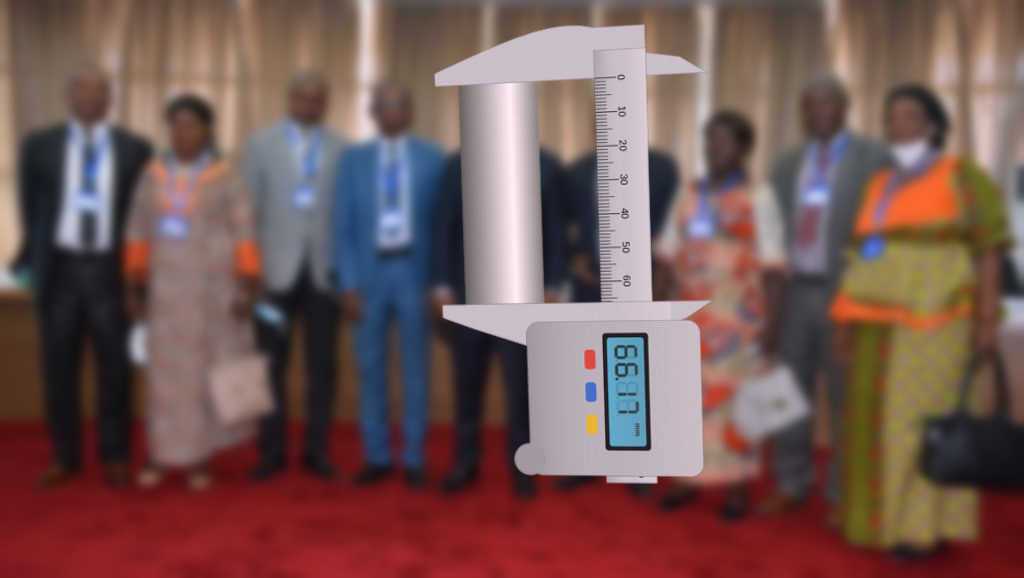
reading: **66.17** mm
